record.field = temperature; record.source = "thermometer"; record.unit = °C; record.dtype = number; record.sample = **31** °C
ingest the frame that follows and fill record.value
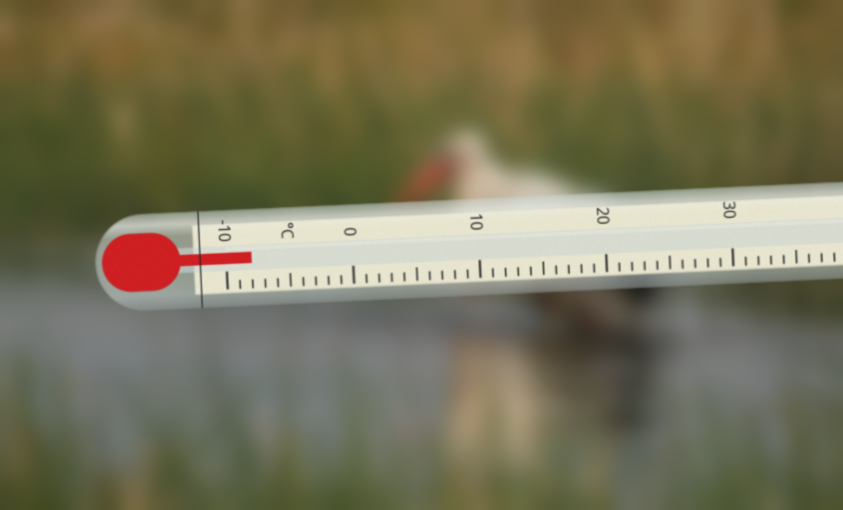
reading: **-8** °C
